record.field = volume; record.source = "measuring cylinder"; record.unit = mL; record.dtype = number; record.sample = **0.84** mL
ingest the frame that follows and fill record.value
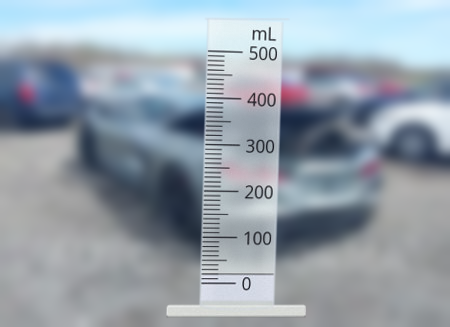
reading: **20** mL
